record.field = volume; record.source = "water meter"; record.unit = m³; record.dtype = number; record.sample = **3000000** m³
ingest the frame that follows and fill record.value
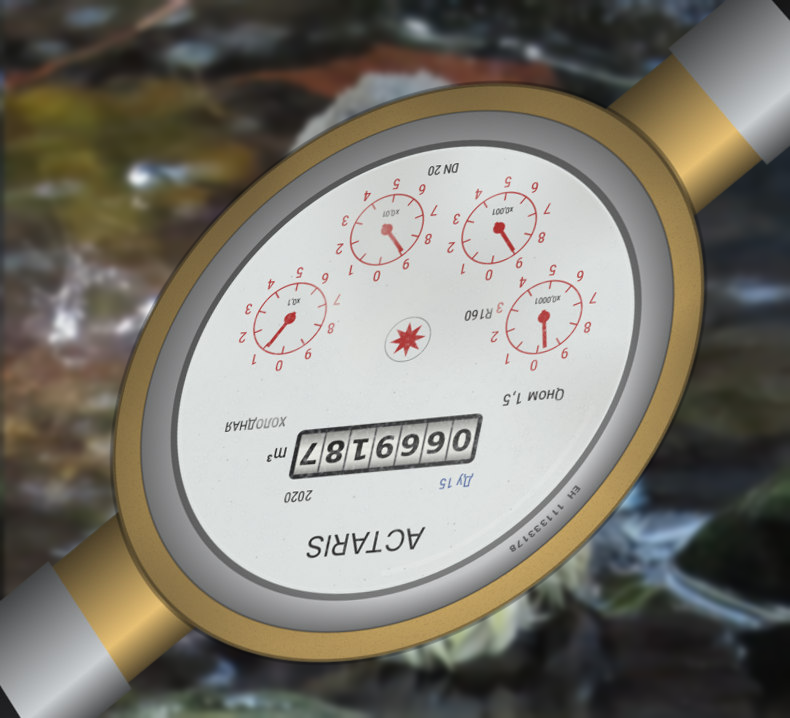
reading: **669187.0889** m³
